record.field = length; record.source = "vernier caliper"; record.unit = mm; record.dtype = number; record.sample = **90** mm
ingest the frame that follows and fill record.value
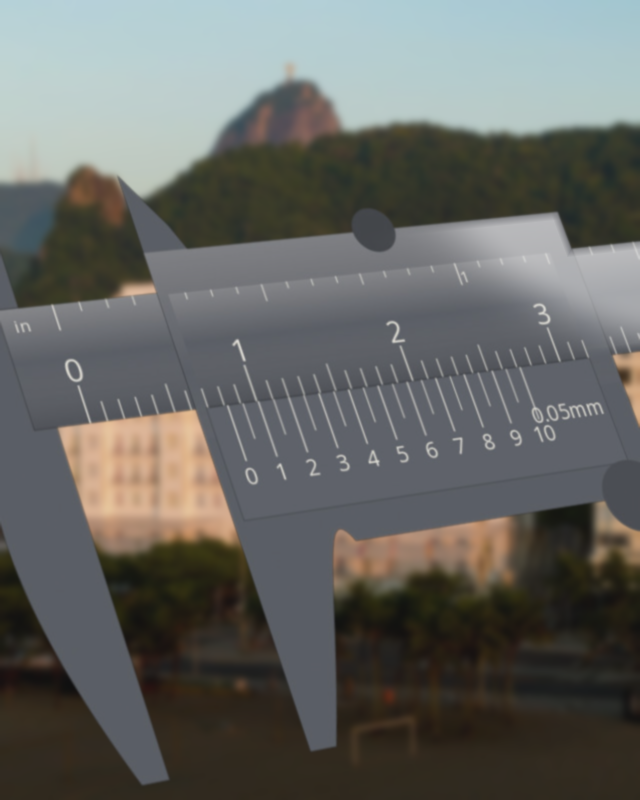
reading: **8.2** mm
